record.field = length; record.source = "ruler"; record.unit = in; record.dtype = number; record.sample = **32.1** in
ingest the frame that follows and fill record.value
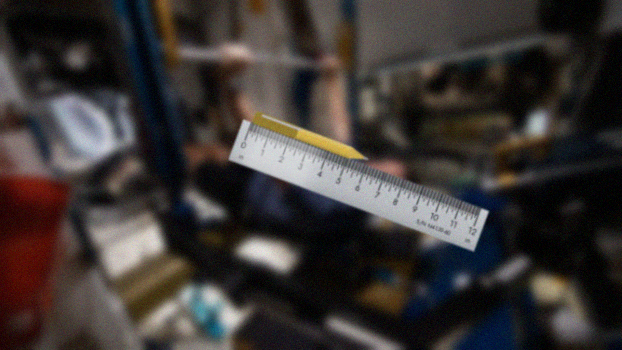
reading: **6** in
